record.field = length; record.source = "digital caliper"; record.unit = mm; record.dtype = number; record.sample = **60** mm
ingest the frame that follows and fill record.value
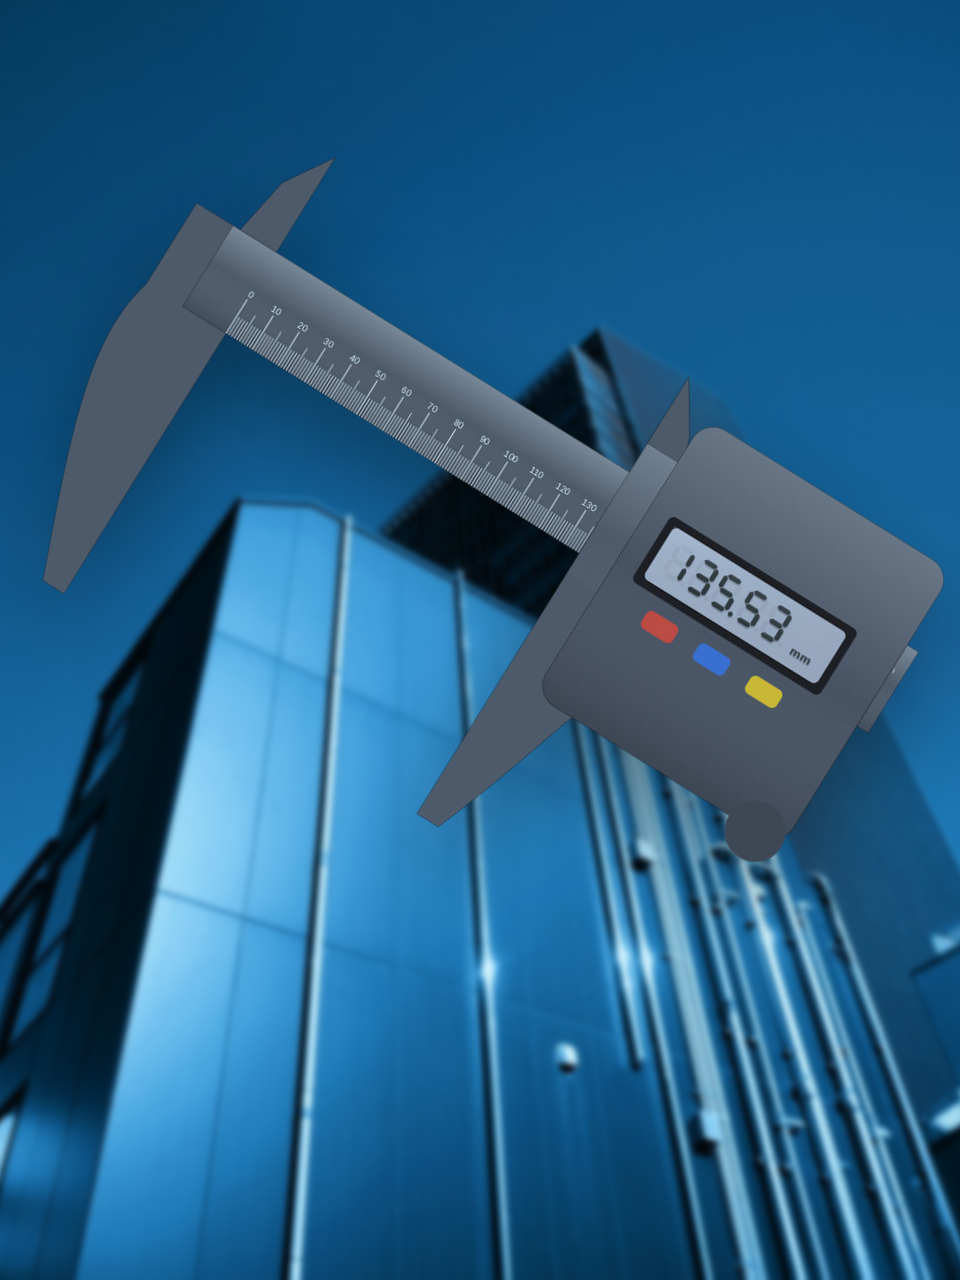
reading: **135.53** mm
